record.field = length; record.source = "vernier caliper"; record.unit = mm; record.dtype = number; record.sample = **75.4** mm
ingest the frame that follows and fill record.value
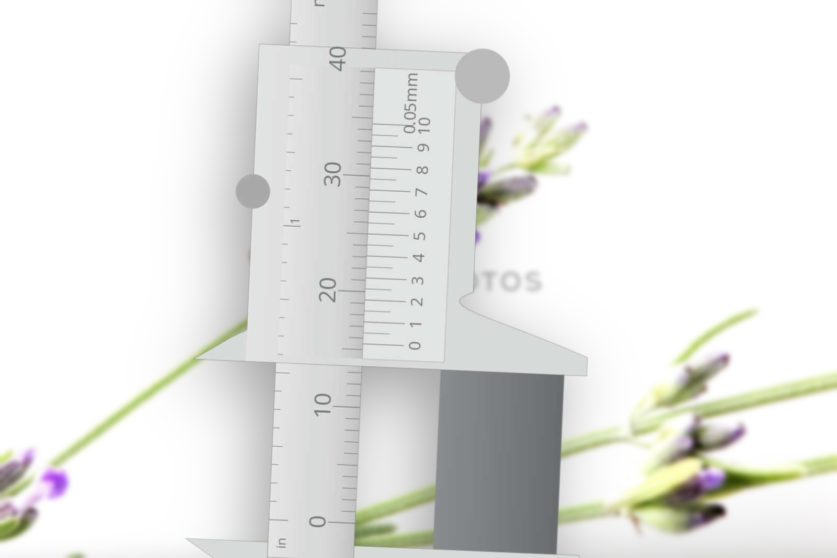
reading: **15.5** mm
